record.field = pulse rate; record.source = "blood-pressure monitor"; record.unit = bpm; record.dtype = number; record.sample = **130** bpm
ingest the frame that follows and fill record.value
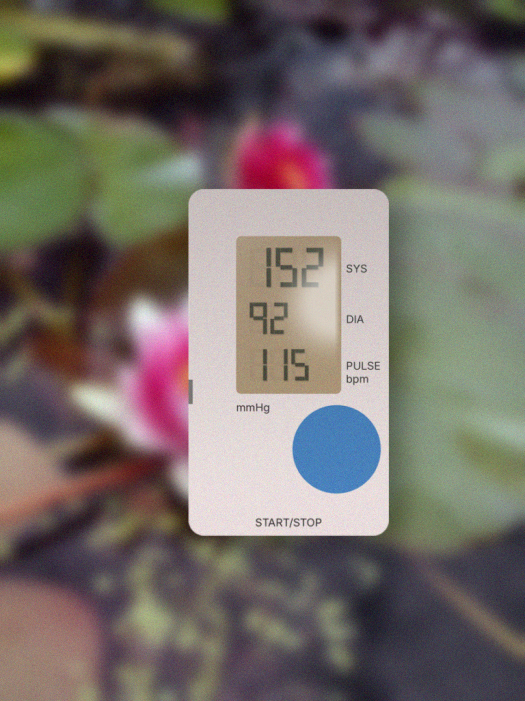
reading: **115** bpm
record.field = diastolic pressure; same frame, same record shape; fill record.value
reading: **92** mmHg
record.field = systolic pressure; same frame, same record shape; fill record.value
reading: **152** mmHg
